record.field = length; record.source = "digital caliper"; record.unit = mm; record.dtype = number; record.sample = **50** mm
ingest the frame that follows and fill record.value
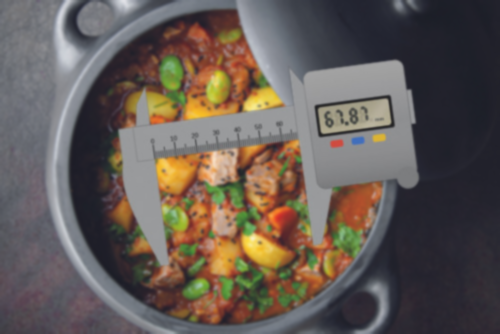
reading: **67.87** mm
